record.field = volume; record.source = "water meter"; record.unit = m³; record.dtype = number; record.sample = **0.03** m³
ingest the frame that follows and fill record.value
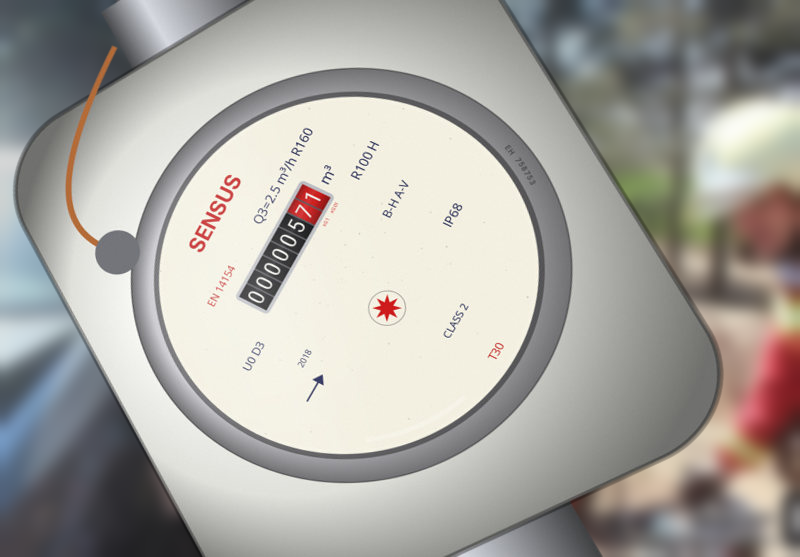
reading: **5.71** m³
